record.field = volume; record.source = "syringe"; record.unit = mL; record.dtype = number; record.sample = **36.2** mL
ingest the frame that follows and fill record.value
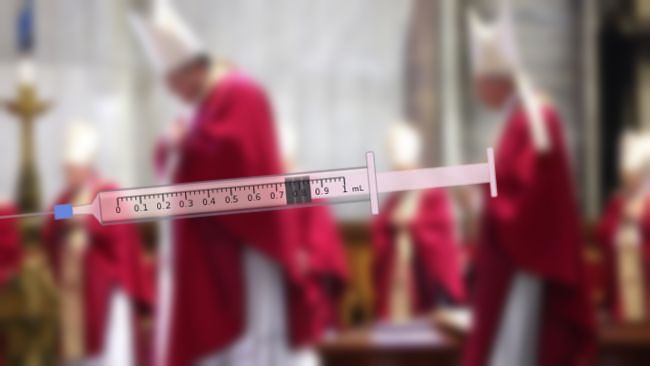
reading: **0.74** mL
